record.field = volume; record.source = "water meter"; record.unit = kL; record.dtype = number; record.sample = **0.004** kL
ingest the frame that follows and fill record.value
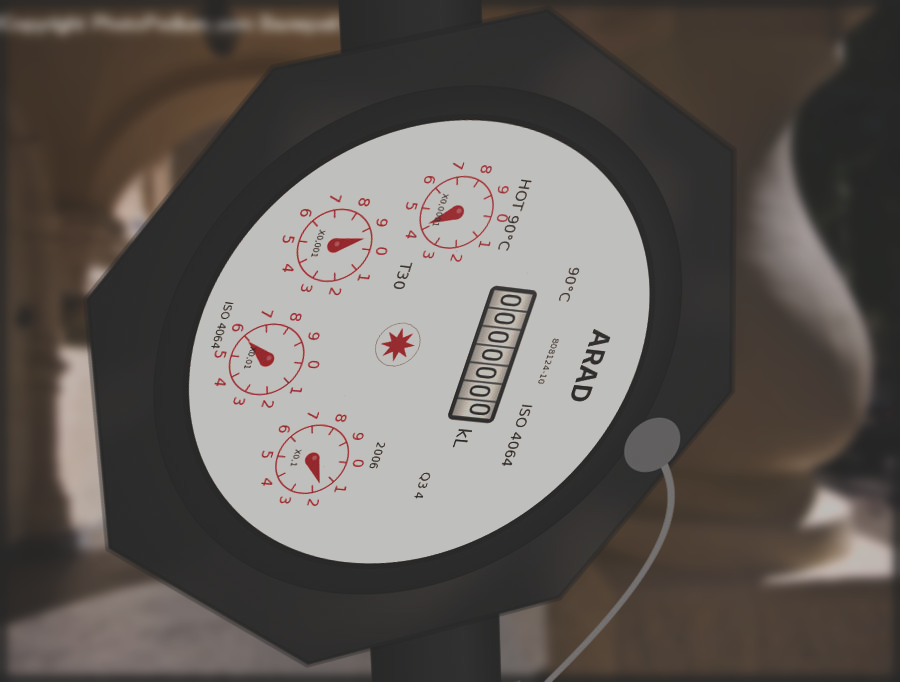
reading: **0.1594** kL
